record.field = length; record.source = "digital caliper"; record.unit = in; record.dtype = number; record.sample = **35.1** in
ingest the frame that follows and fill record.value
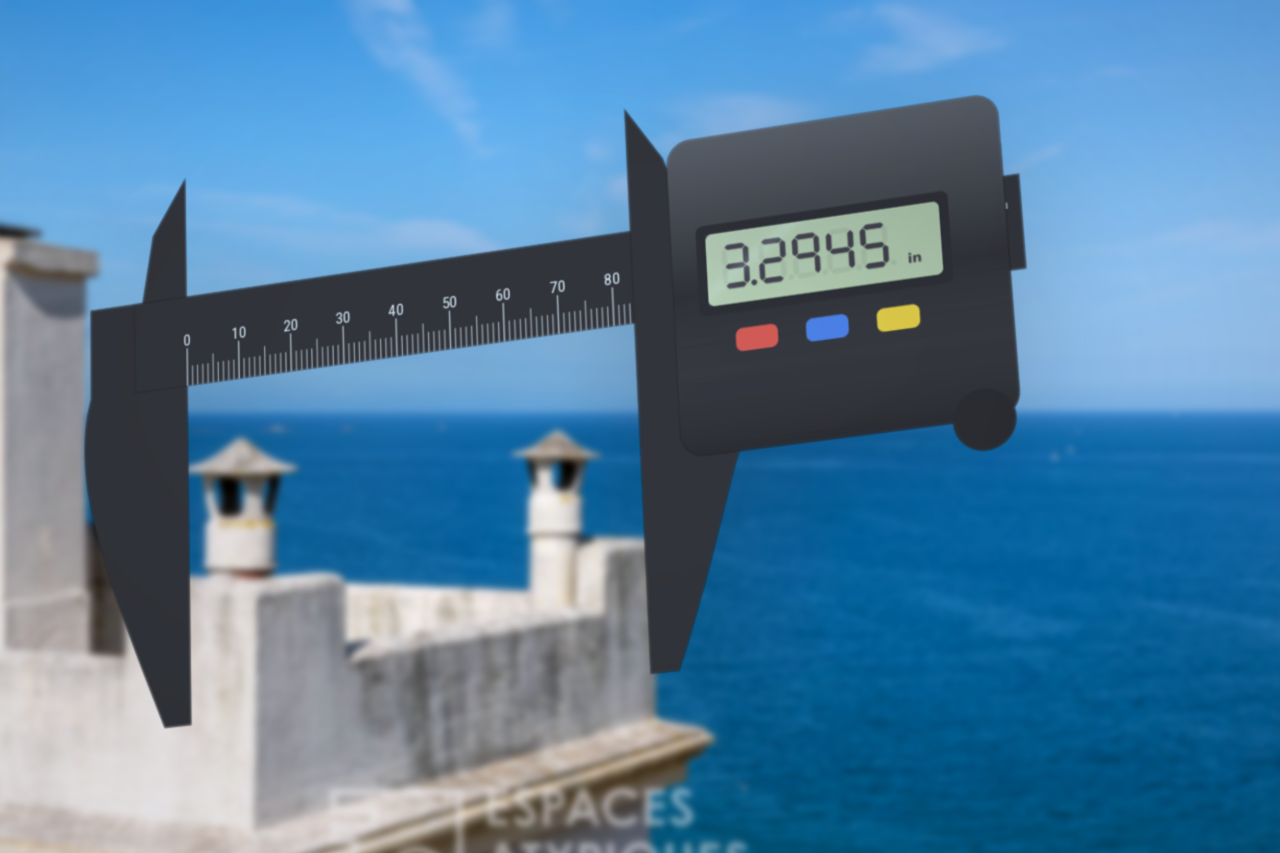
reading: **3.2945** in
